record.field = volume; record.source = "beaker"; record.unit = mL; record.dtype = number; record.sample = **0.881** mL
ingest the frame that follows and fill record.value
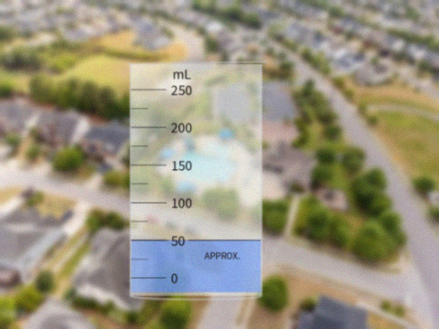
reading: **50** mL
